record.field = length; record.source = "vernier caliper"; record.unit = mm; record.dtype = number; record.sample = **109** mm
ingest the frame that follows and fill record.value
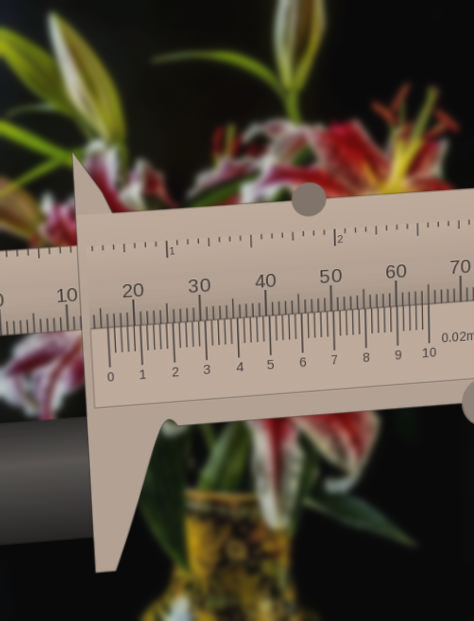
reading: **16.0** mm
